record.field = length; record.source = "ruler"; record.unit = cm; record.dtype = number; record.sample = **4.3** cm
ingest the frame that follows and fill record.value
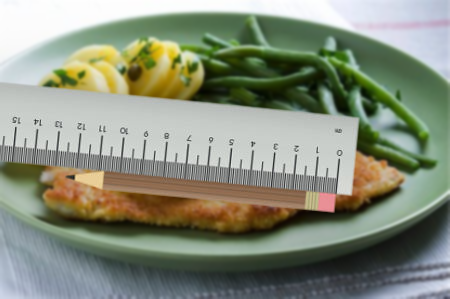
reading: **12.5** cm
